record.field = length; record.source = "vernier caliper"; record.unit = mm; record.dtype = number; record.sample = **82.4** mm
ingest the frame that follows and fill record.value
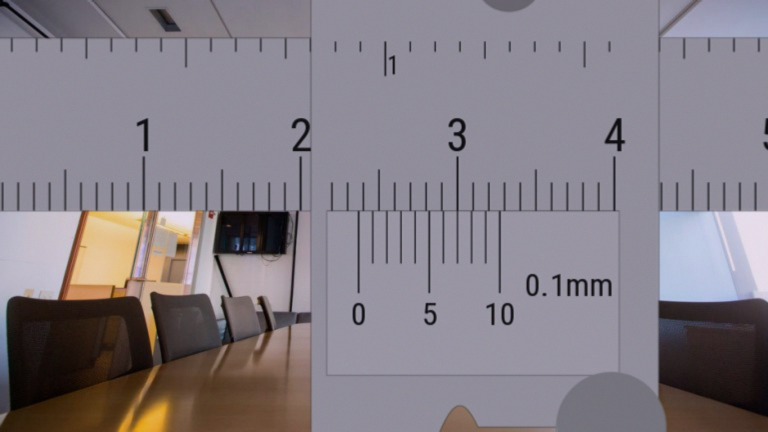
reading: **23.7** mm
